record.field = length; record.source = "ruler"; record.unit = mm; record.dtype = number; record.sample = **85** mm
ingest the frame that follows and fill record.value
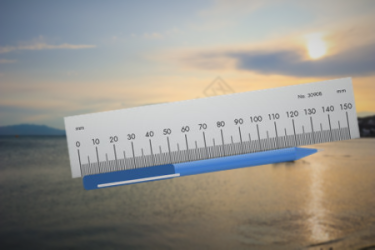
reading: **135** mm
